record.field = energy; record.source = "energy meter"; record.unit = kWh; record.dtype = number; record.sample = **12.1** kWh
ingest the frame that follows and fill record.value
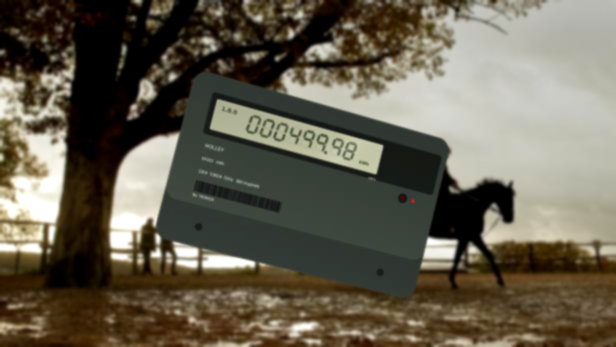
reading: **499.98** kWh
